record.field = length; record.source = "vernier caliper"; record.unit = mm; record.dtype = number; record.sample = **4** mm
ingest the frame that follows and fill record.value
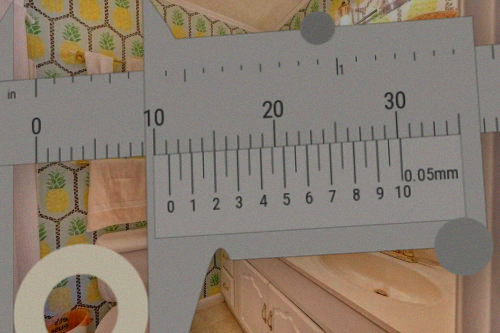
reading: **11.2** mm
